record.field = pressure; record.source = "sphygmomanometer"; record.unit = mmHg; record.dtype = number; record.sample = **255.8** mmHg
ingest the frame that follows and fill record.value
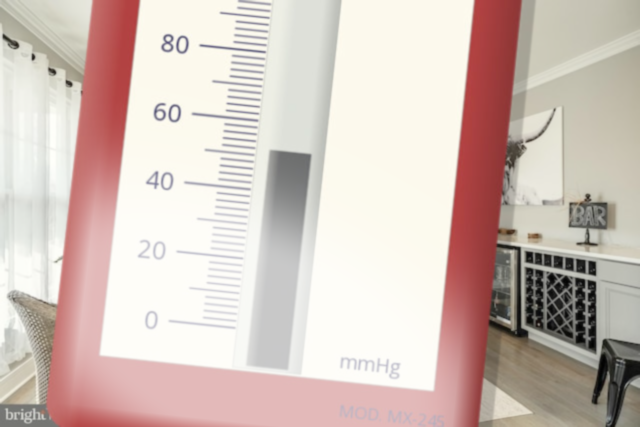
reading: **52** mmHg
